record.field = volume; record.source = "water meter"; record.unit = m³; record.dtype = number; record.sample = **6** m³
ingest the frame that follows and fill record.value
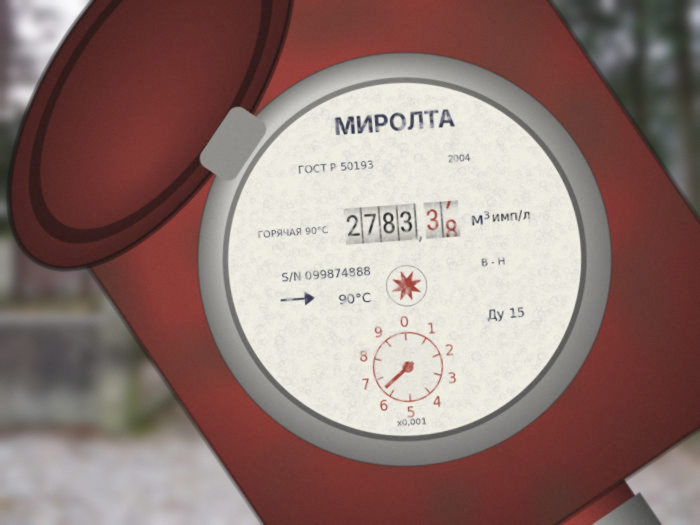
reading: **2783.376** m³
